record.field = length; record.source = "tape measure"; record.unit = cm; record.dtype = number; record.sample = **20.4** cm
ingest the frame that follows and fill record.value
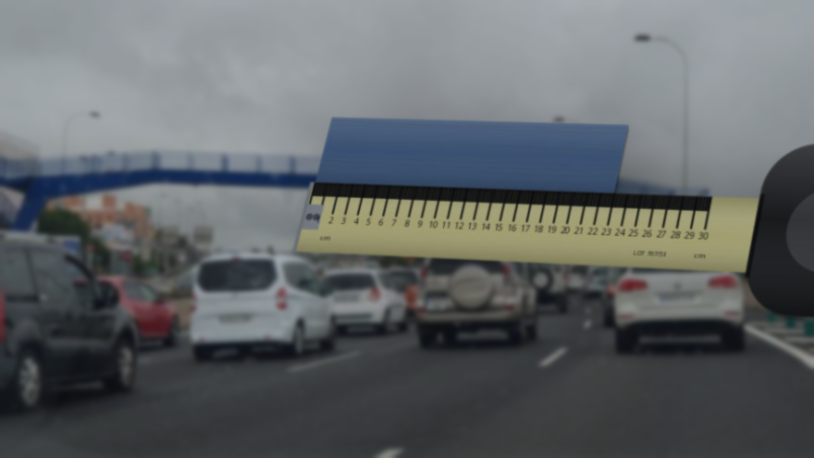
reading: **23** cm
